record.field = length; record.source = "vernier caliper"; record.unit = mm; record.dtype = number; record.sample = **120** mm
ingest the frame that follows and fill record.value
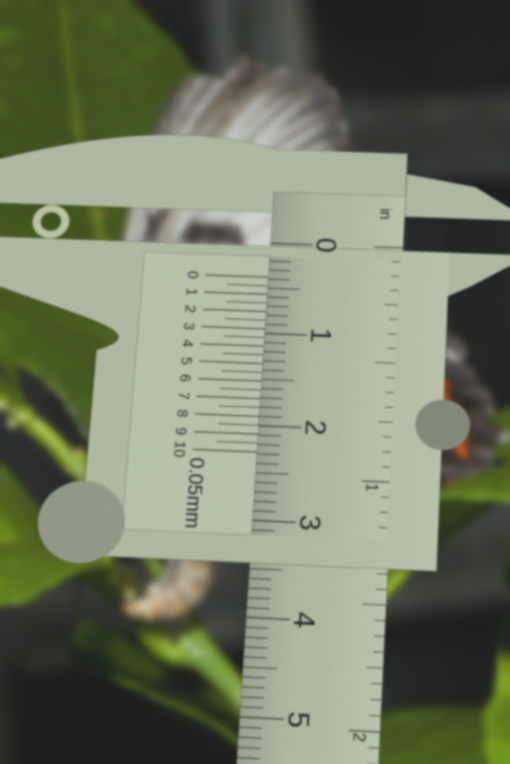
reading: **3.8** mm
